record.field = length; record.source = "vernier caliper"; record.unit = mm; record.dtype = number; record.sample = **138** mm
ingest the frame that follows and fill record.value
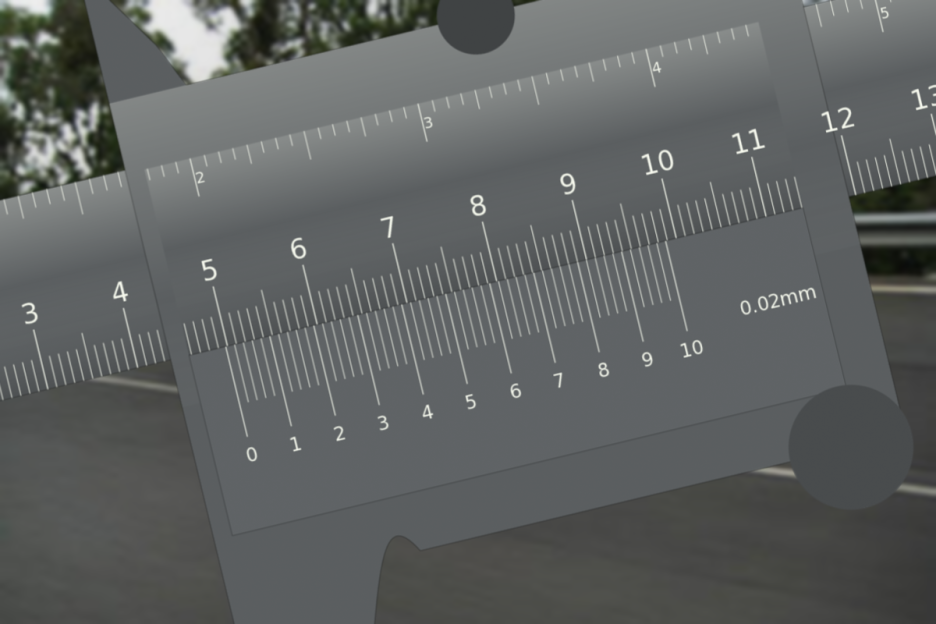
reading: **49.8** mm
